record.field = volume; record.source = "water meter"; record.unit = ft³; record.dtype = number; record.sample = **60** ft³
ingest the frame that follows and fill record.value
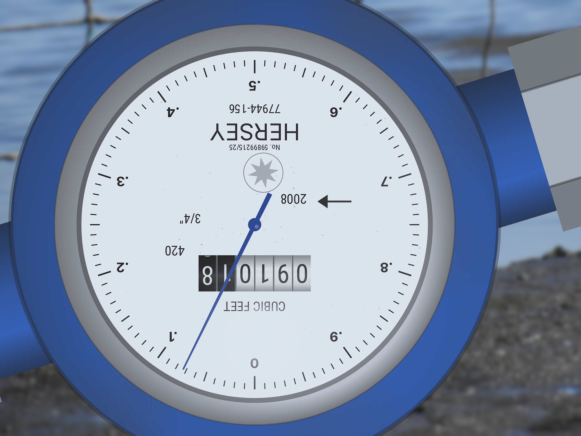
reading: **91018.07** ft³
